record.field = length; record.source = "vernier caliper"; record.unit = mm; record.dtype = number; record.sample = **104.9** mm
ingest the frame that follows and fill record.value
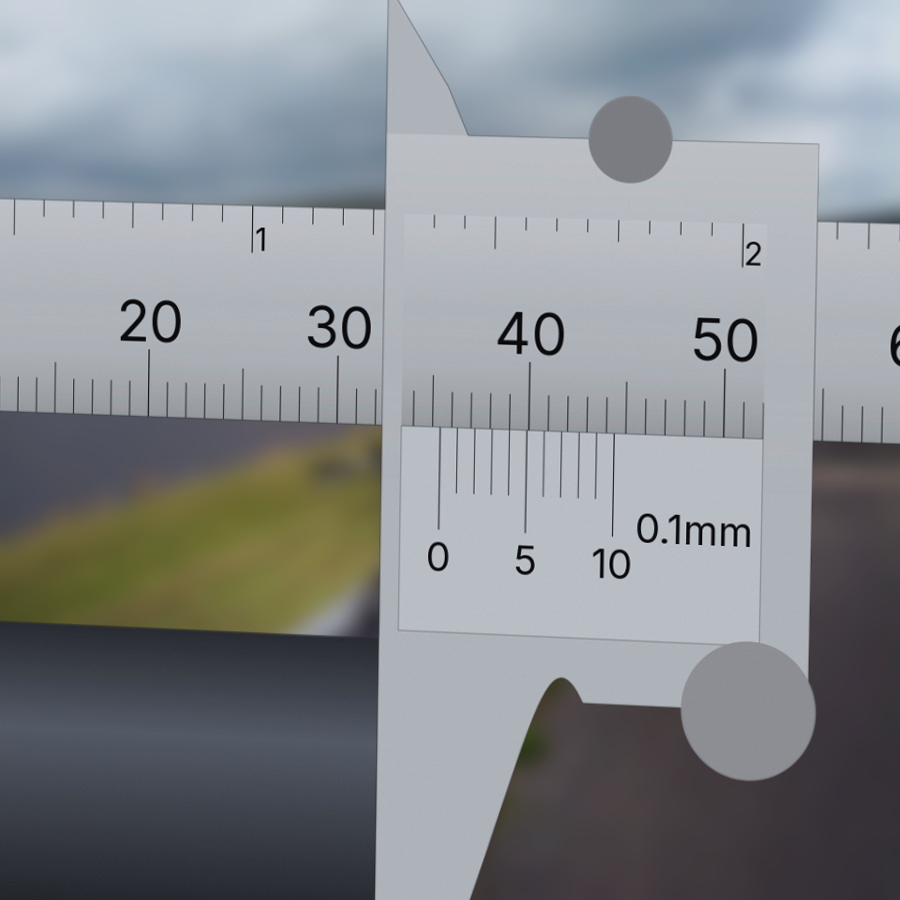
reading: **35.4** mm
